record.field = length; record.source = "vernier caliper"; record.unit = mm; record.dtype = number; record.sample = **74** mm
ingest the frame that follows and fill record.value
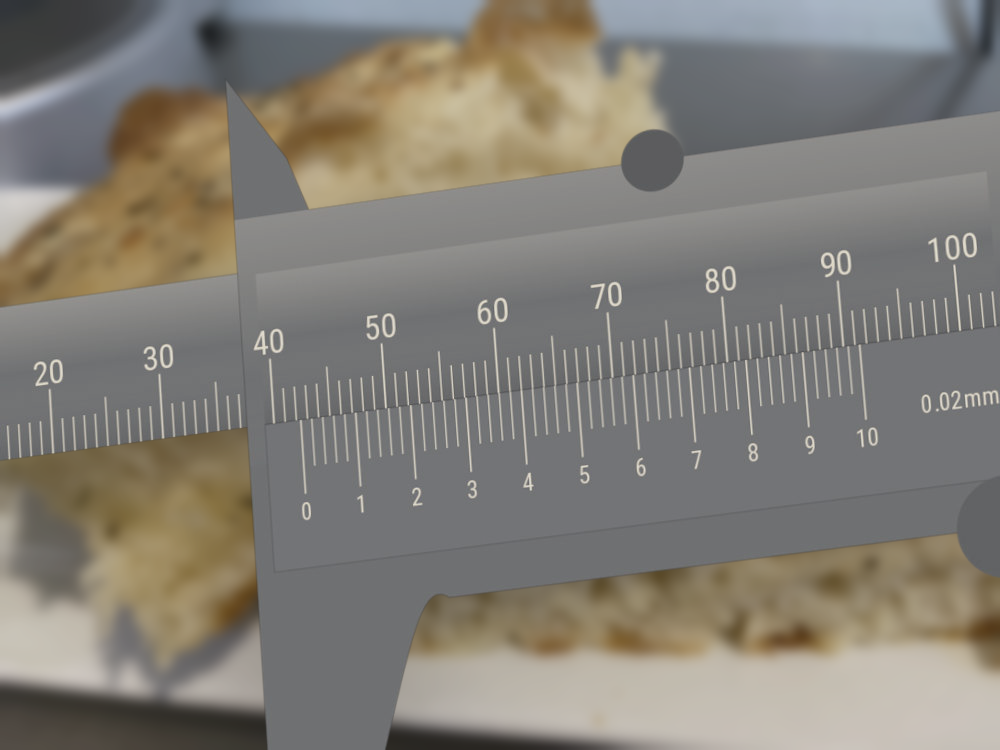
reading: **42.4** mm
